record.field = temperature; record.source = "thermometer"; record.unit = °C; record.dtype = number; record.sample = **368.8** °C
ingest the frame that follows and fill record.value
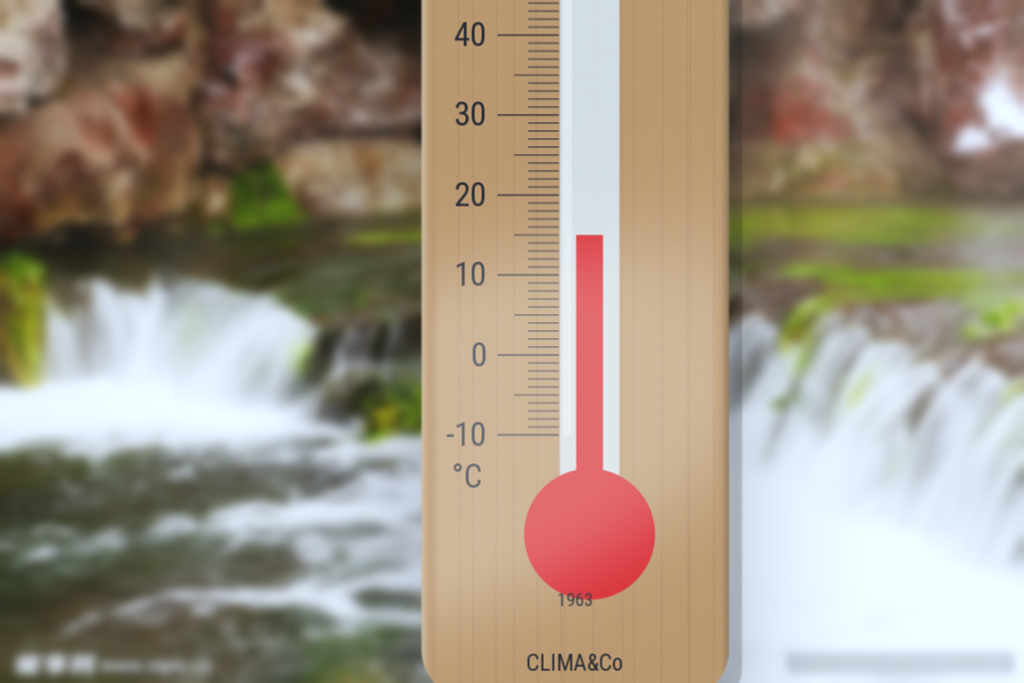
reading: **15** °C
